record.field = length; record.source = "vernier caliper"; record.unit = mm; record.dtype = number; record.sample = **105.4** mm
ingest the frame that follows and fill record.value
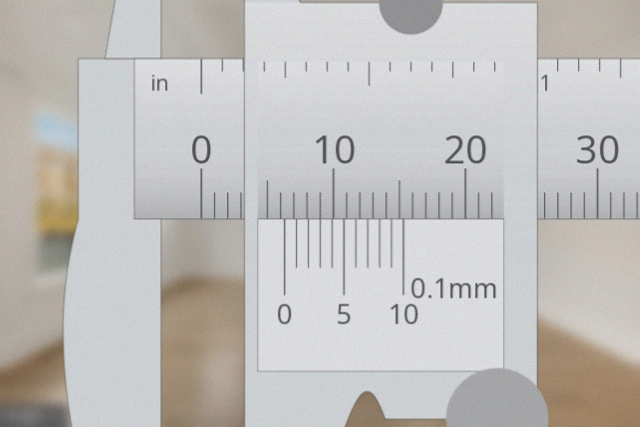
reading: **6.3** mm
